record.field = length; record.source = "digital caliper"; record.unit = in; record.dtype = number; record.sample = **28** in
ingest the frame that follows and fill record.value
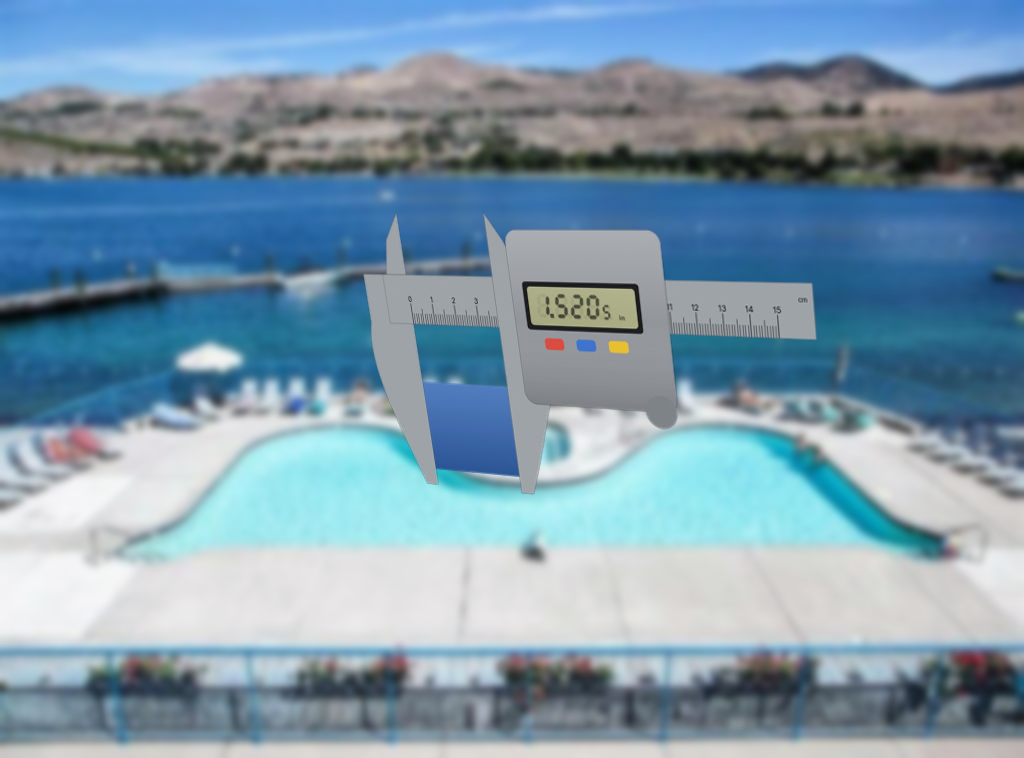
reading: **1.5205** in
